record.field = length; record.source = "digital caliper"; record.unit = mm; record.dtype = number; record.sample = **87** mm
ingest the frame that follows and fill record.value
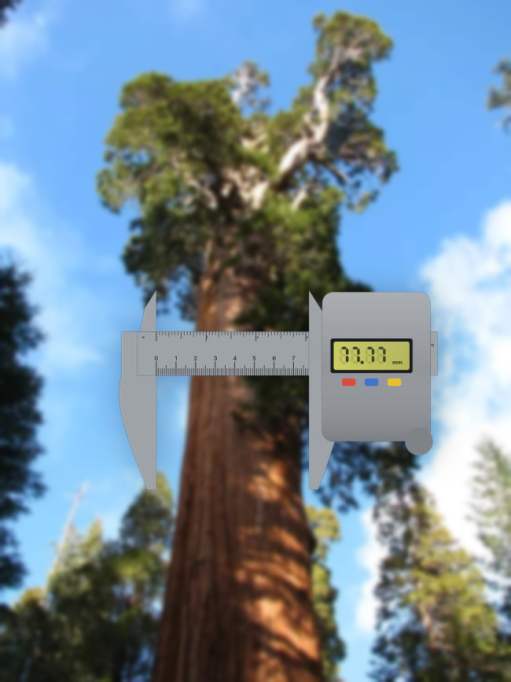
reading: **77.77** mm
